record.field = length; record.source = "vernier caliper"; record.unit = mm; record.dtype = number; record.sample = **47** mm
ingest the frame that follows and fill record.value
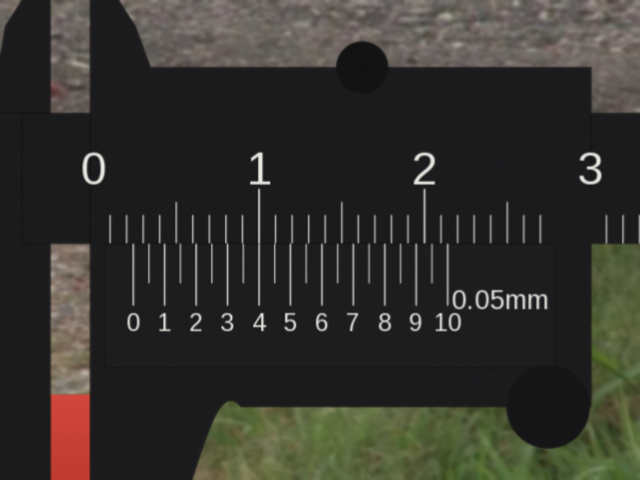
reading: **2.4** mm
